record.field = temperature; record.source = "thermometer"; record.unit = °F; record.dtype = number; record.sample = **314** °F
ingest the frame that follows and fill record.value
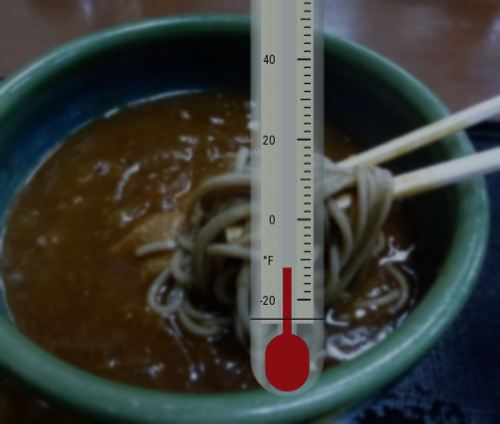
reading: **-12** °F
